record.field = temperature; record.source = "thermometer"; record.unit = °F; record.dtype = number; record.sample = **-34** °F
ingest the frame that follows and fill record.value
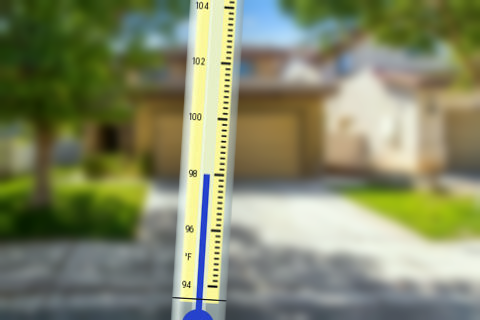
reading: **98** °F
